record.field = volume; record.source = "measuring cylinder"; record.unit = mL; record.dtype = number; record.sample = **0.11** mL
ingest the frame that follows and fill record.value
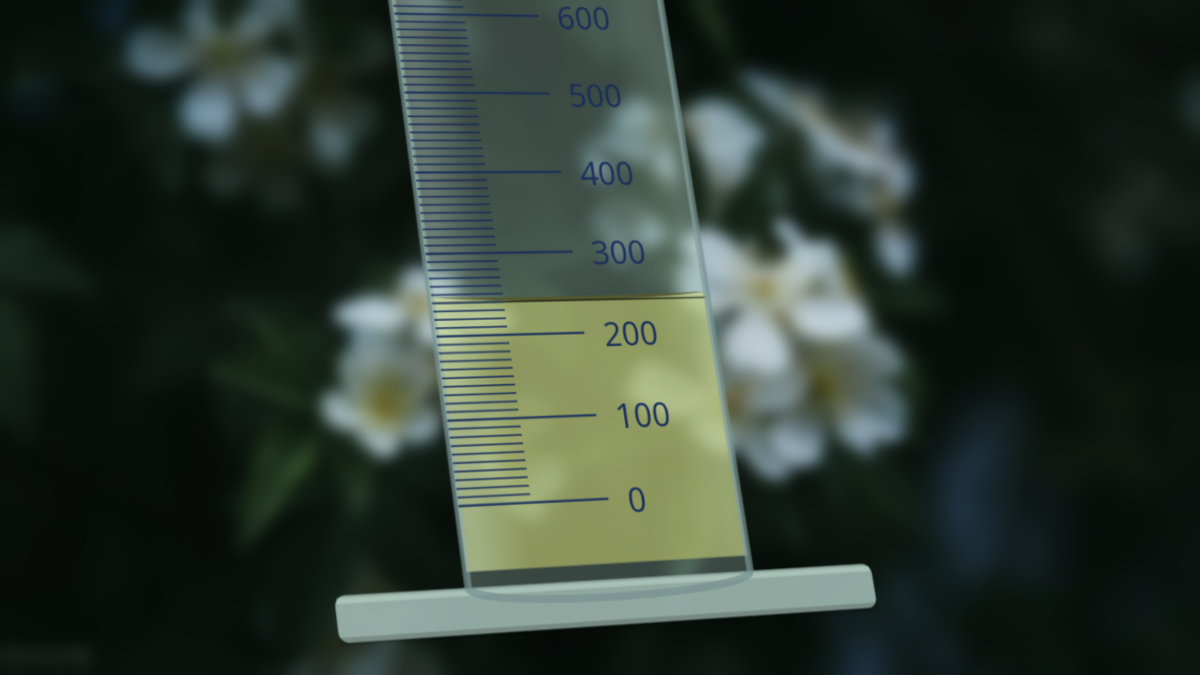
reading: **240** mL
